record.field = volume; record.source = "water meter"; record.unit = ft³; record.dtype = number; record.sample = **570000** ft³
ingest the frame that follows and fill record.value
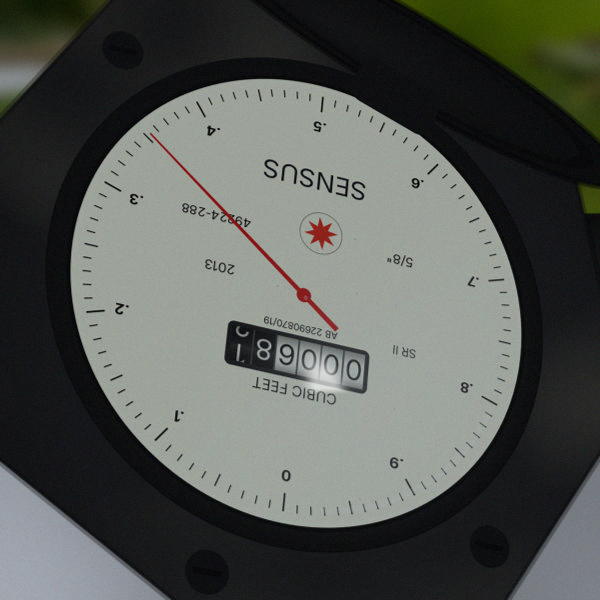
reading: **681.35** ft³
